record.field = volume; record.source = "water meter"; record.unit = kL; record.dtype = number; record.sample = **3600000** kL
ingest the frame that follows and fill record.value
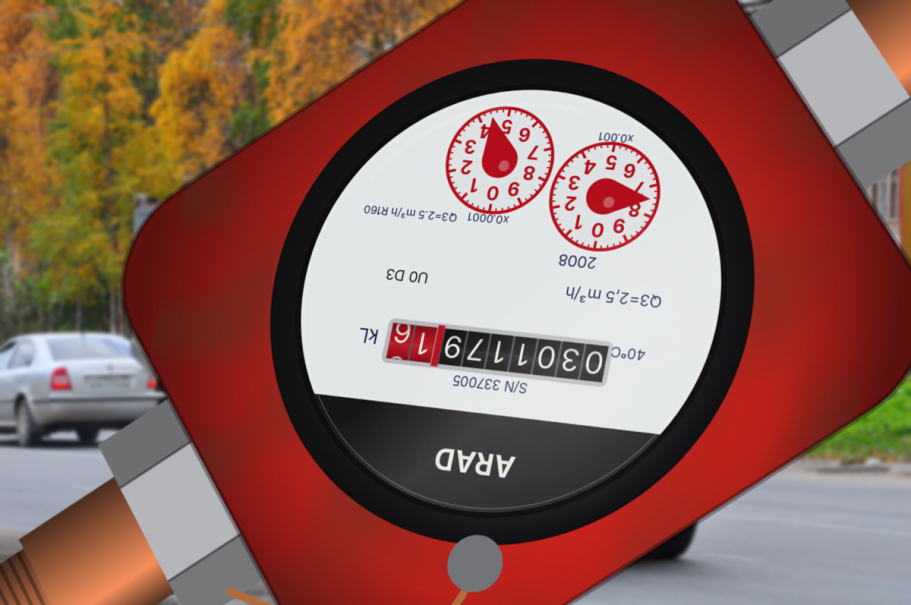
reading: **301179.1574** kL
